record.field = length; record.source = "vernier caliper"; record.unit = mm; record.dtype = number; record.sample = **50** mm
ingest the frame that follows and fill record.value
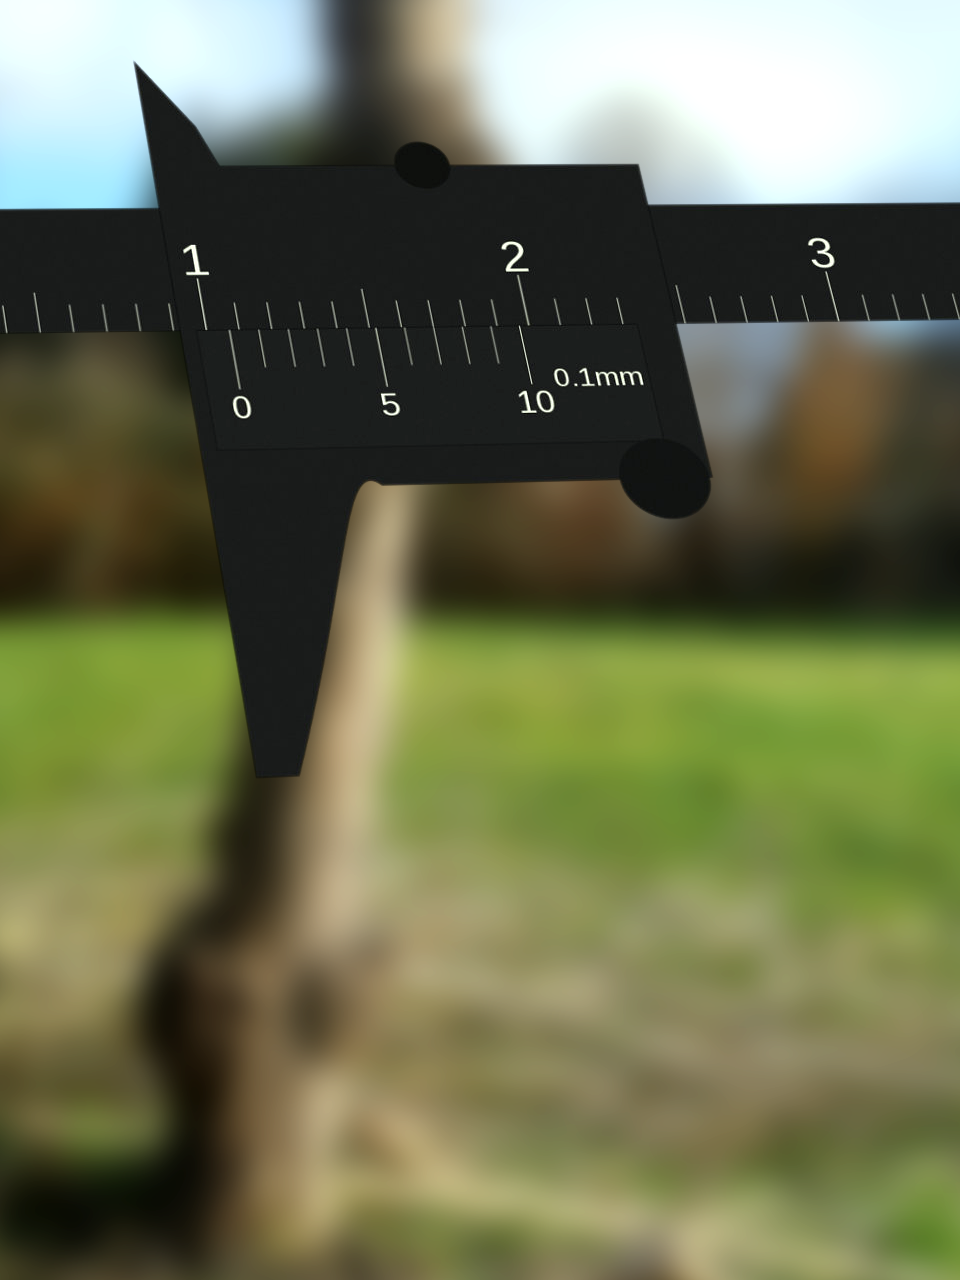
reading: **10.7** mm
